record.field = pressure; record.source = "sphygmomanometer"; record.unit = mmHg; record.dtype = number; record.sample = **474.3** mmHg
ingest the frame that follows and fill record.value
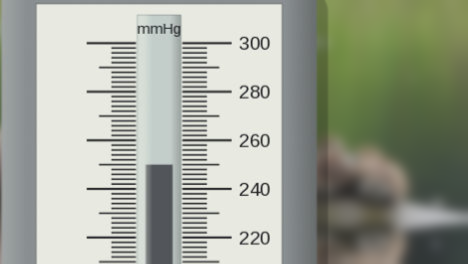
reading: **250** mmHg
